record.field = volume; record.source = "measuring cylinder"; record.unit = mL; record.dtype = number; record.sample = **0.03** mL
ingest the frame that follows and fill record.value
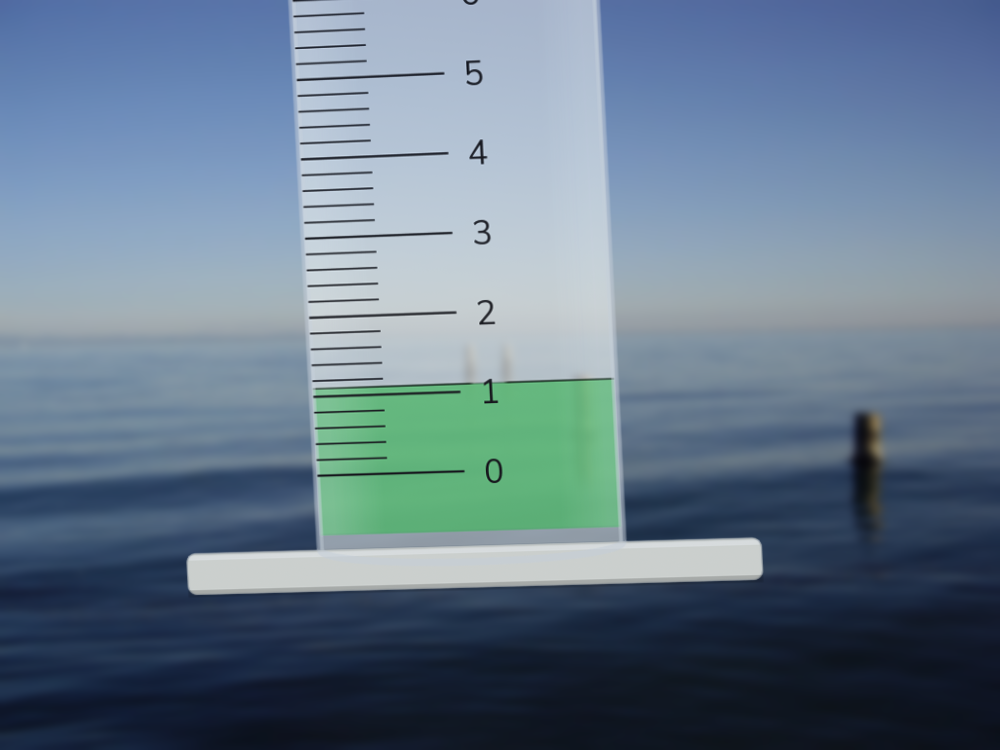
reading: **1.1** mL
